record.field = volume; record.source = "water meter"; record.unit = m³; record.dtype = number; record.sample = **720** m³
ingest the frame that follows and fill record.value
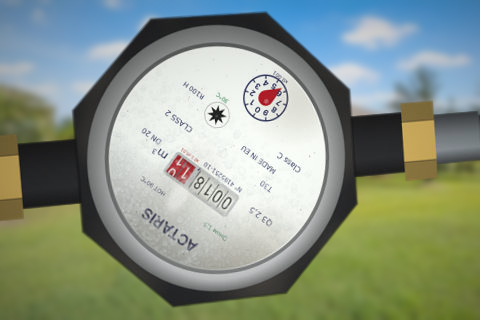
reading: **18.105** m³
